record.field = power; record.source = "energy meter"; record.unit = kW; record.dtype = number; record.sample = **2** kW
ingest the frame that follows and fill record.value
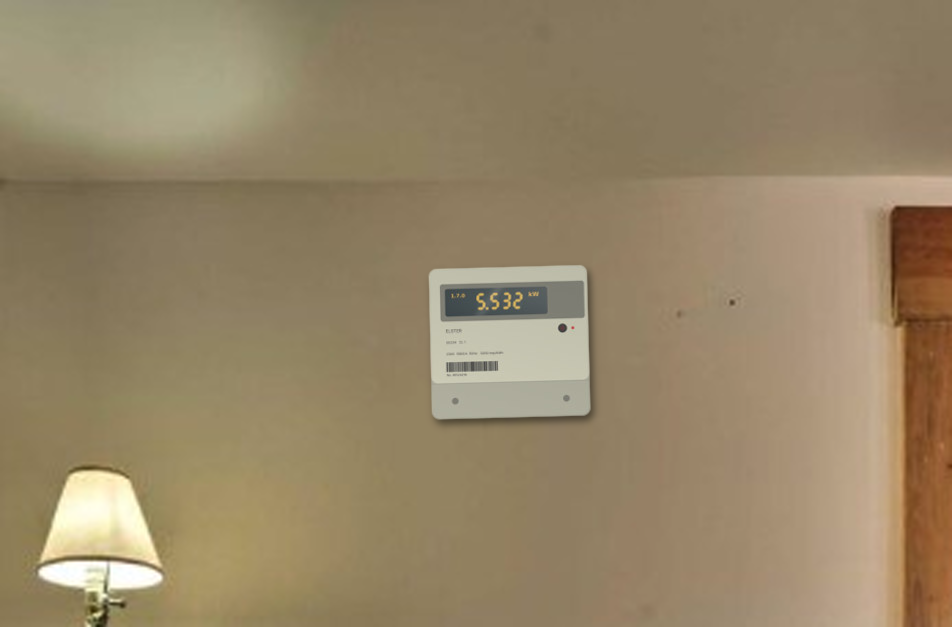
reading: **5.532** kW
